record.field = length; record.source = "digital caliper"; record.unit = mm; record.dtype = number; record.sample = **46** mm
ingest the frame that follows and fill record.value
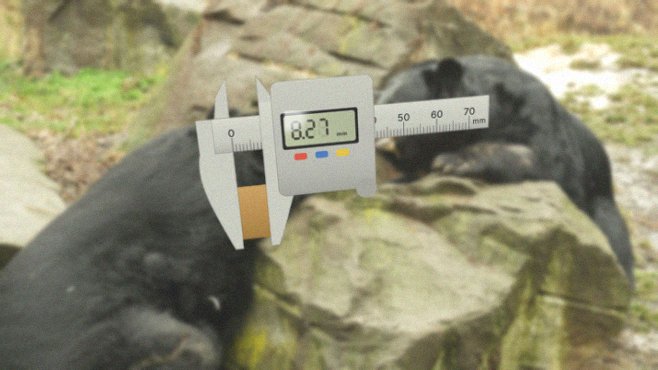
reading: **8.27** mm
